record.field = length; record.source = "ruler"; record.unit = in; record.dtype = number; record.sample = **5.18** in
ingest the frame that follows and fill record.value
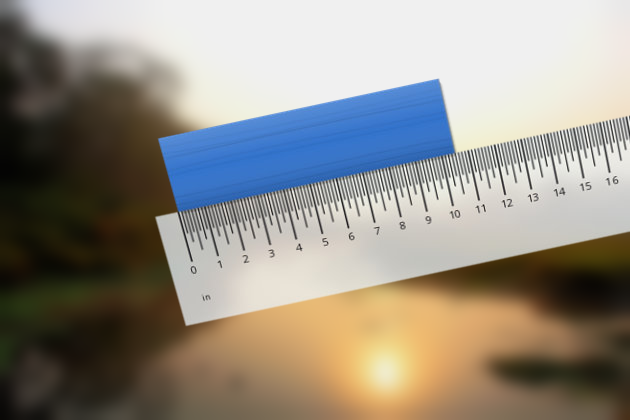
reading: **10.5** in
